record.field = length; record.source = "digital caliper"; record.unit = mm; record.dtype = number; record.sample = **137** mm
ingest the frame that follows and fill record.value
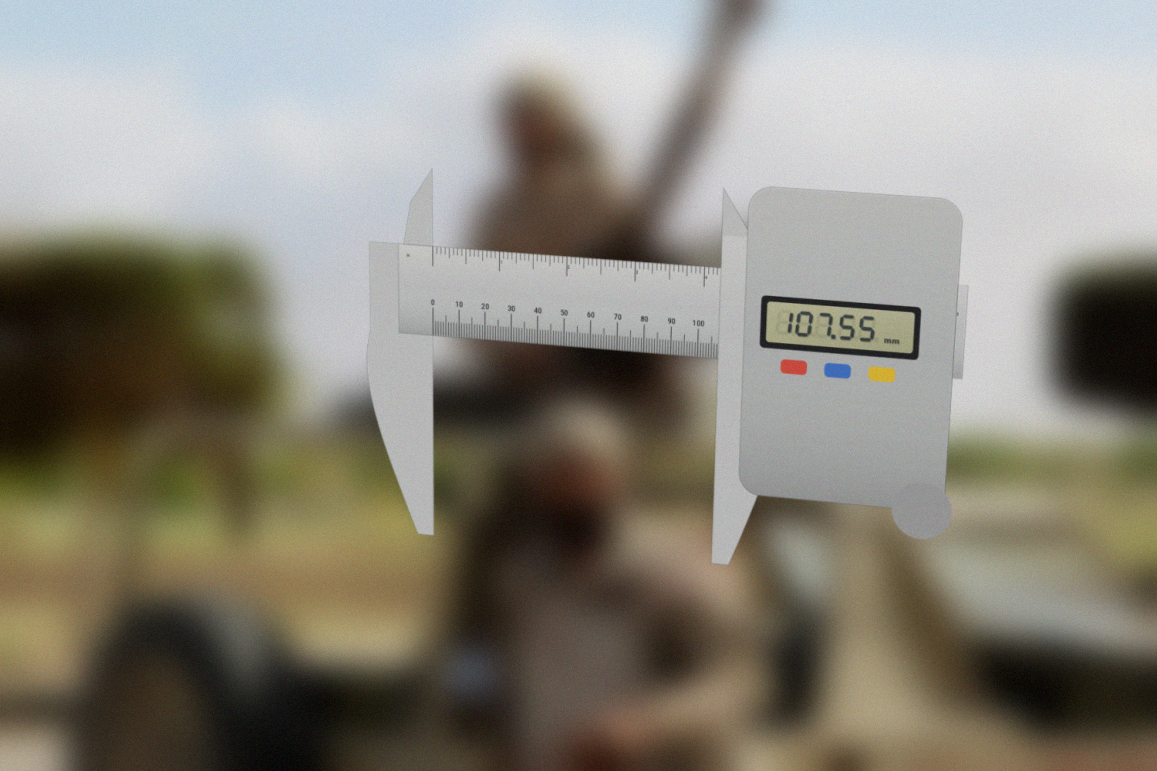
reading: **107.55** mm
